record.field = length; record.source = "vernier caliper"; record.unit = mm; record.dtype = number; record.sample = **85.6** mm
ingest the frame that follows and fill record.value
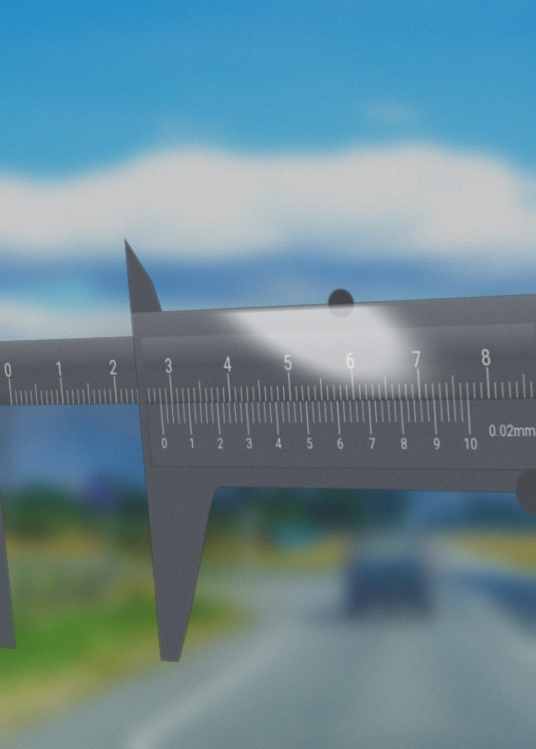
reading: **28.0** mm
